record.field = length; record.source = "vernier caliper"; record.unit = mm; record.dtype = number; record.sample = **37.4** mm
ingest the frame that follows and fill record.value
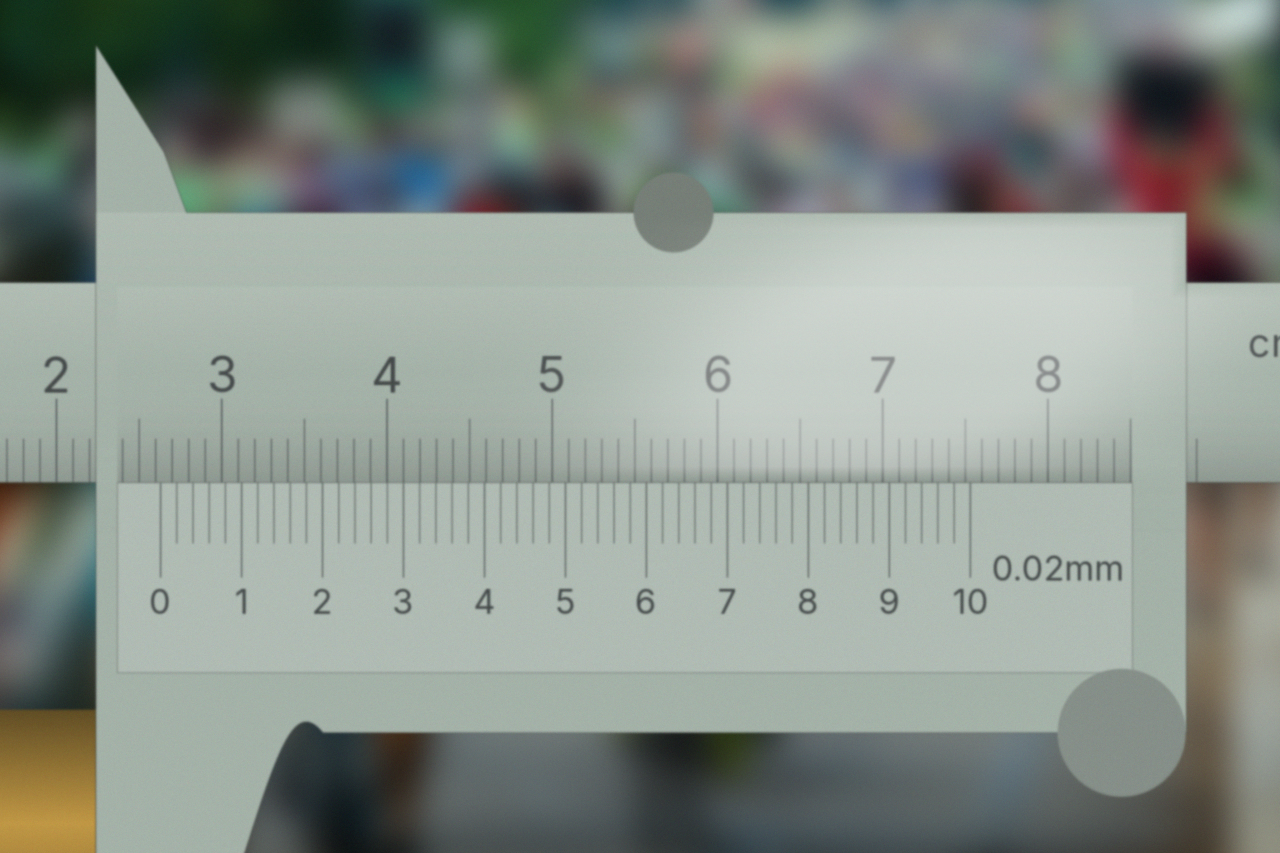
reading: **26.3** mm
